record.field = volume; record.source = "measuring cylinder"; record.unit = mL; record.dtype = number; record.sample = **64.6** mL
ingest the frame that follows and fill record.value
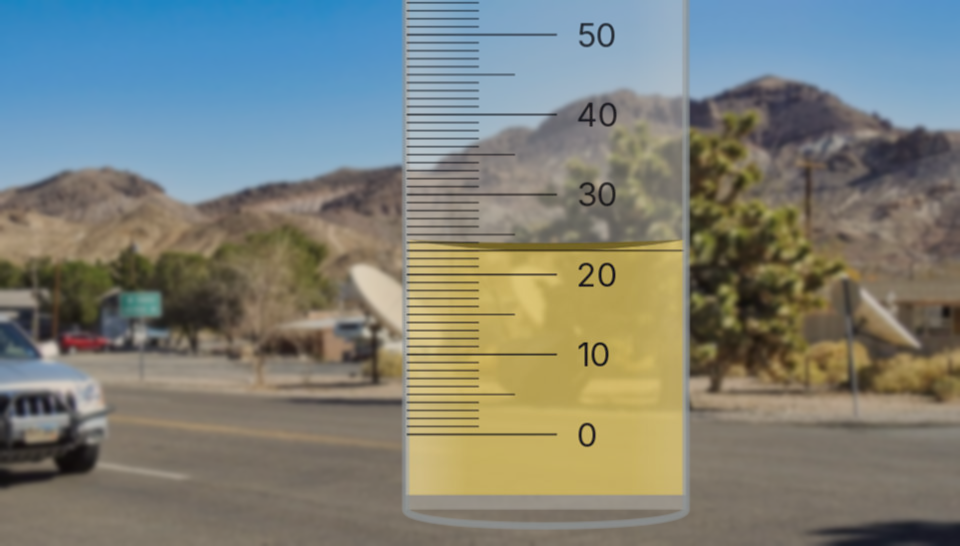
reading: **23** mL
